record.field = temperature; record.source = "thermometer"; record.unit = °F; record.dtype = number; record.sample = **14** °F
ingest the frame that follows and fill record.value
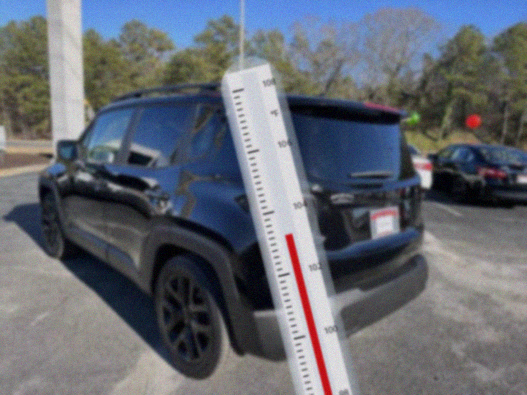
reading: **103.2** °F
